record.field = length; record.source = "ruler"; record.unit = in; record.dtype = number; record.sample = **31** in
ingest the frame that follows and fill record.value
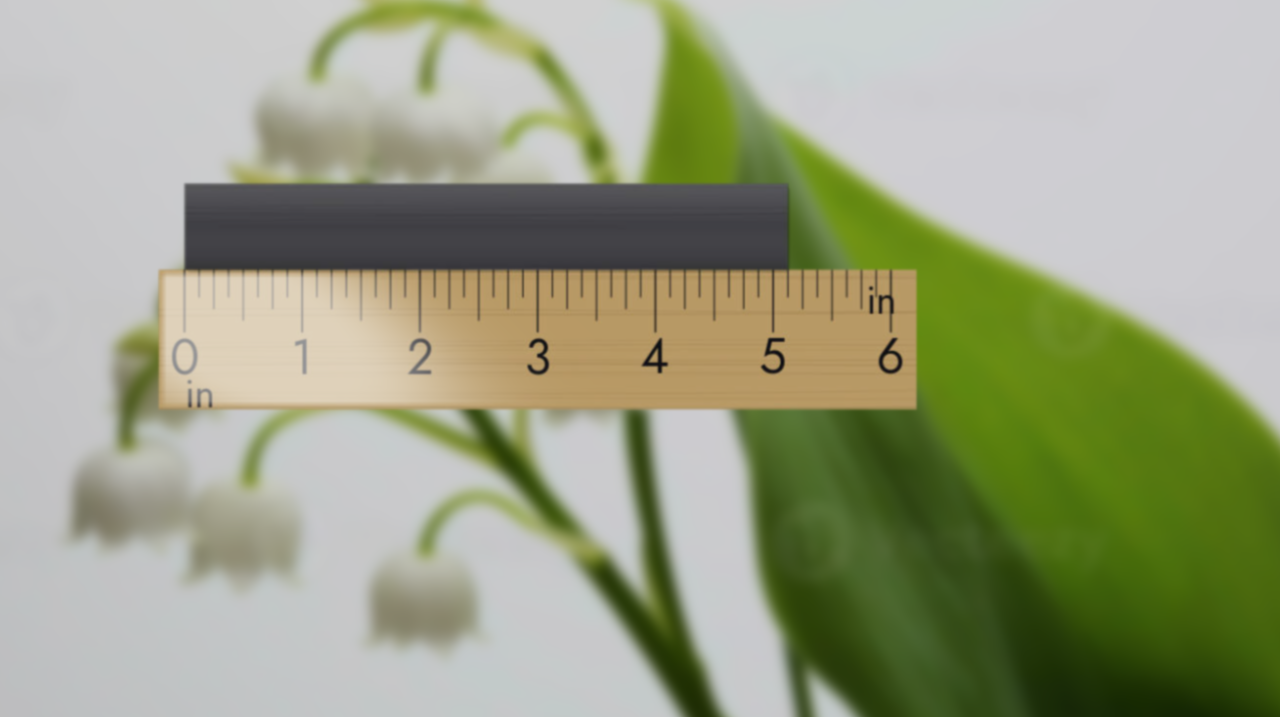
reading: **5.125** in
